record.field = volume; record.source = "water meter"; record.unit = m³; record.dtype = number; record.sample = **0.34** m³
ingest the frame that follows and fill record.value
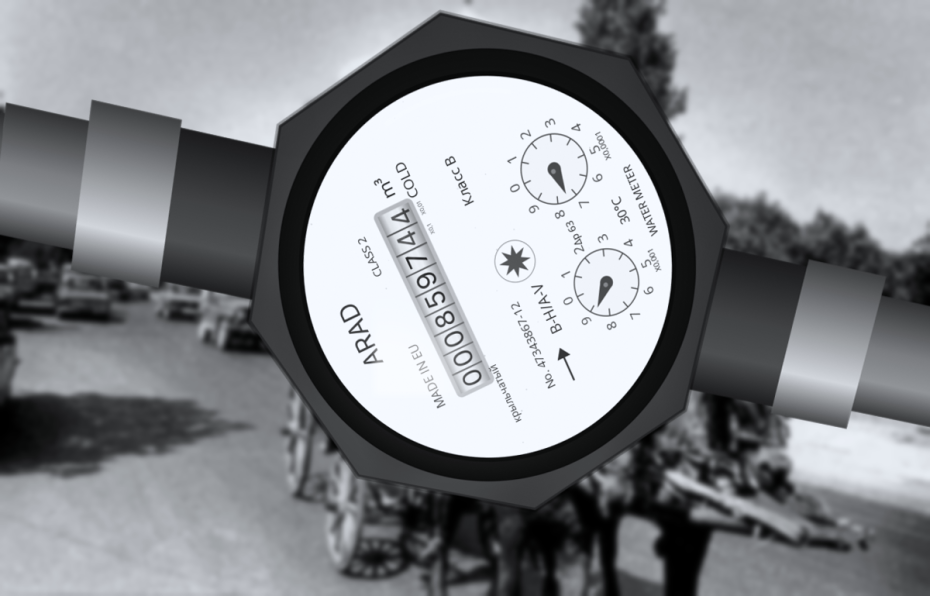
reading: **8597.4387** m³
